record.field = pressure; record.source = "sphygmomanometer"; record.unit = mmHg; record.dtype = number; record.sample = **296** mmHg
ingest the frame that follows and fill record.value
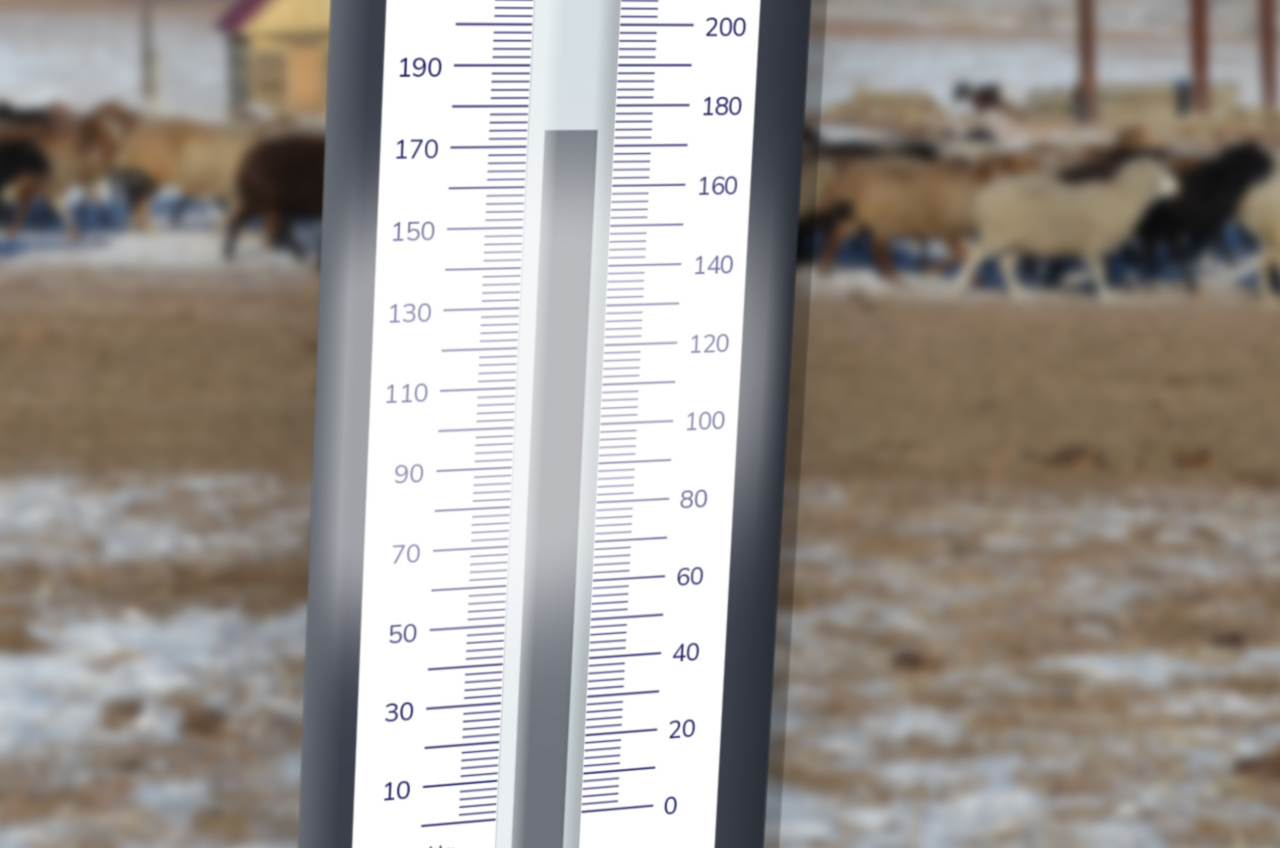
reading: **174** mmHg
